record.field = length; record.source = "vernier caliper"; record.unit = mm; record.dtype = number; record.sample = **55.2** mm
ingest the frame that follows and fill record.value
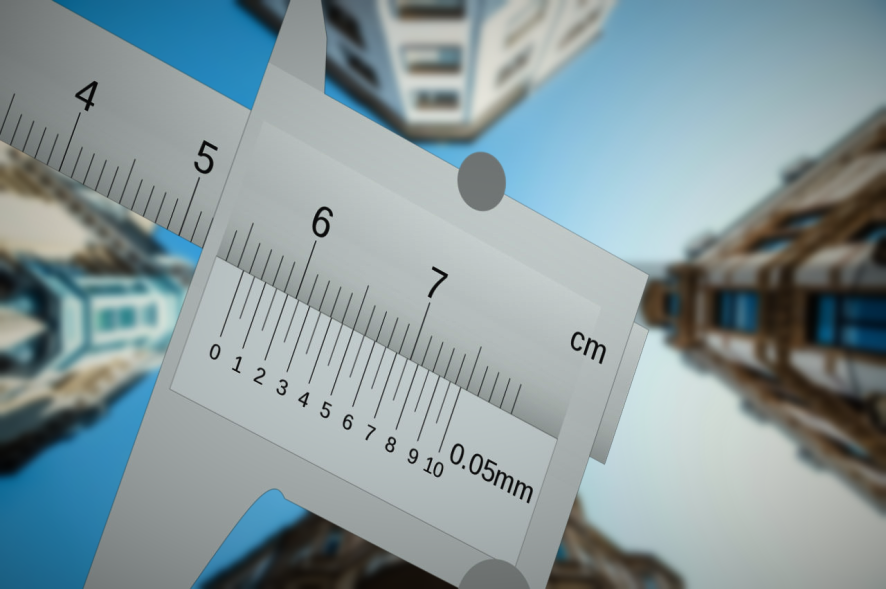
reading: **55.5** mm
